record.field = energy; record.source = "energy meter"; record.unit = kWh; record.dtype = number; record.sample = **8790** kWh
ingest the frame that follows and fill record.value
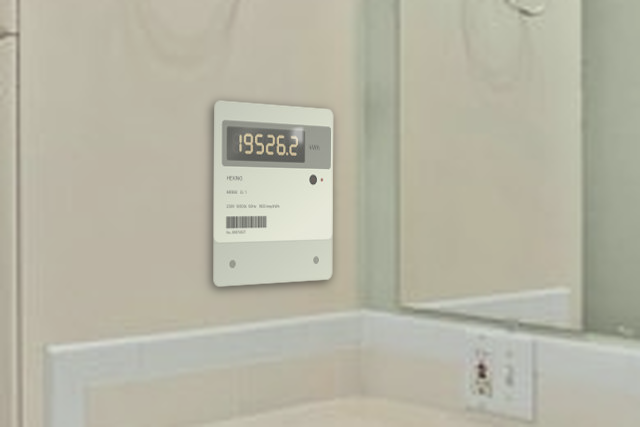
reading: **19526.2** kWh
